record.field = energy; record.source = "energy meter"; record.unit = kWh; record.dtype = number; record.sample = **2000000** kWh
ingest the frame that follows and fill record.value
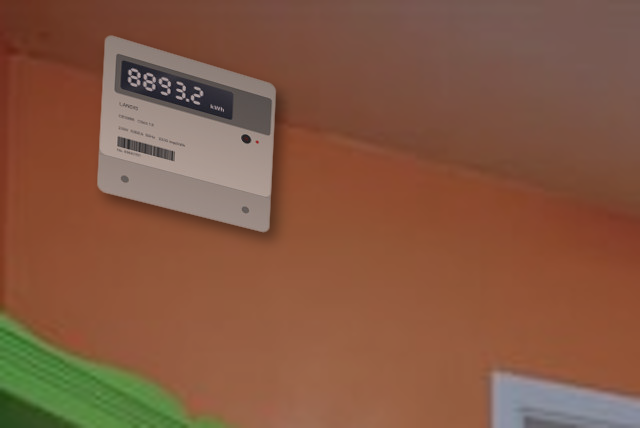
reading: **8893.2** kWh
